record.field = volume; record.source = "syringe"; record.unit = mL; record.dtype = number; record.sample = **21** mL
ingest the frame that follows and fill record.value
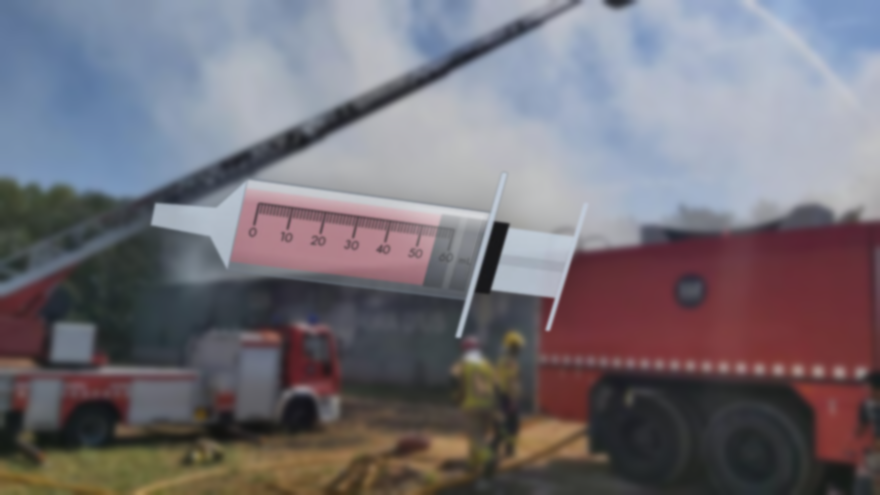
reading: **55** mL
